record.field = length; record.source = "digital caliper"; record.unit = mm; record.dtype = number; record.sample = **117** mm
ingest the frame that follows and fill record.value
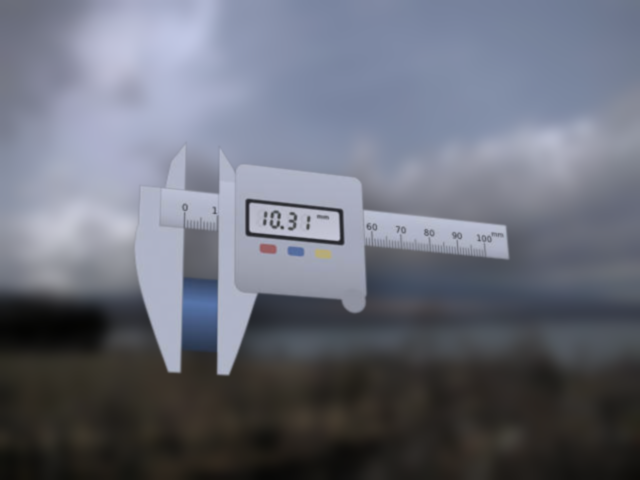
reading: **10.31** mm
